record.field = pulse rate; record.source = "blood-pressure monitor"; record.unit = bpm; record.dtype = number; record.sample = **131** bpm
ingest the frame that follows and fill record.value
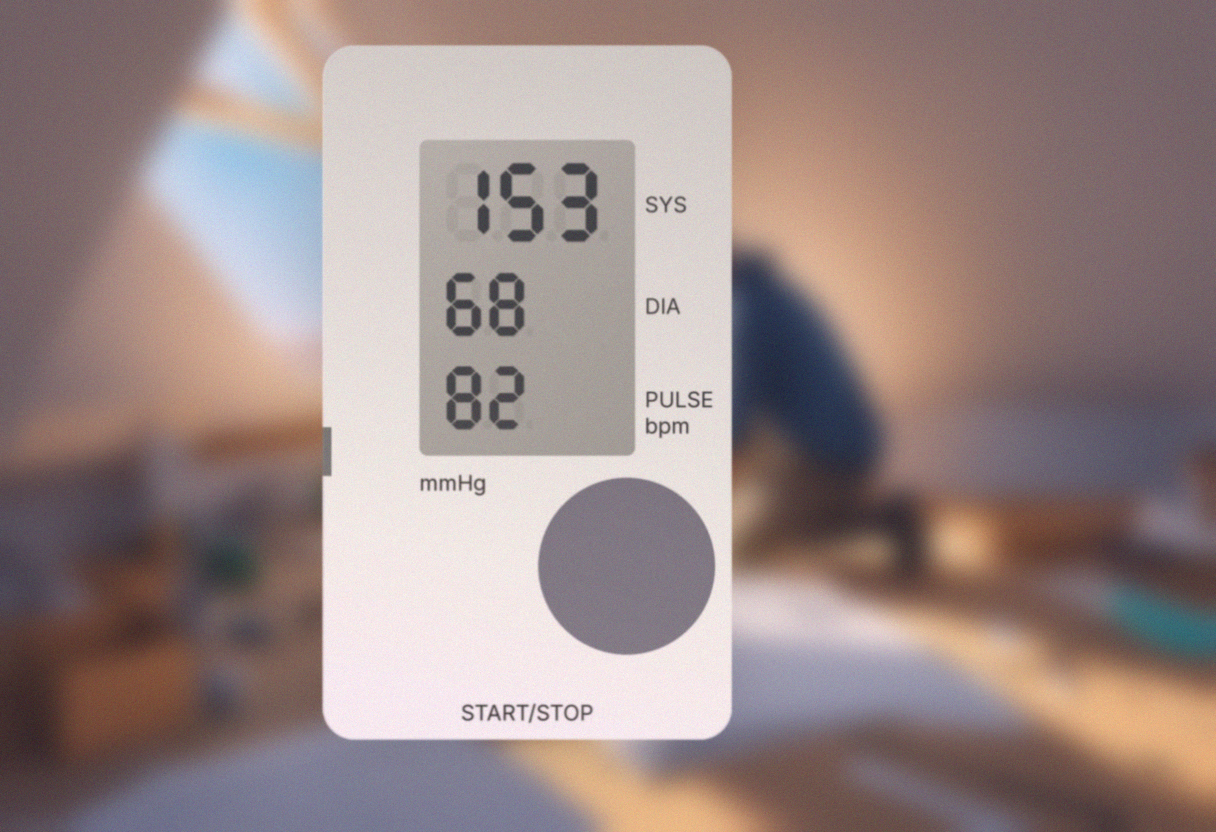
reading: **82** bpm
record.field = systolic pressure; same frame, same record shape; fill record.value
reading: **153** mmHg
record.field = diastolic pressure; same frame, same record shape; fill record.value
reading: **68** mmHg
